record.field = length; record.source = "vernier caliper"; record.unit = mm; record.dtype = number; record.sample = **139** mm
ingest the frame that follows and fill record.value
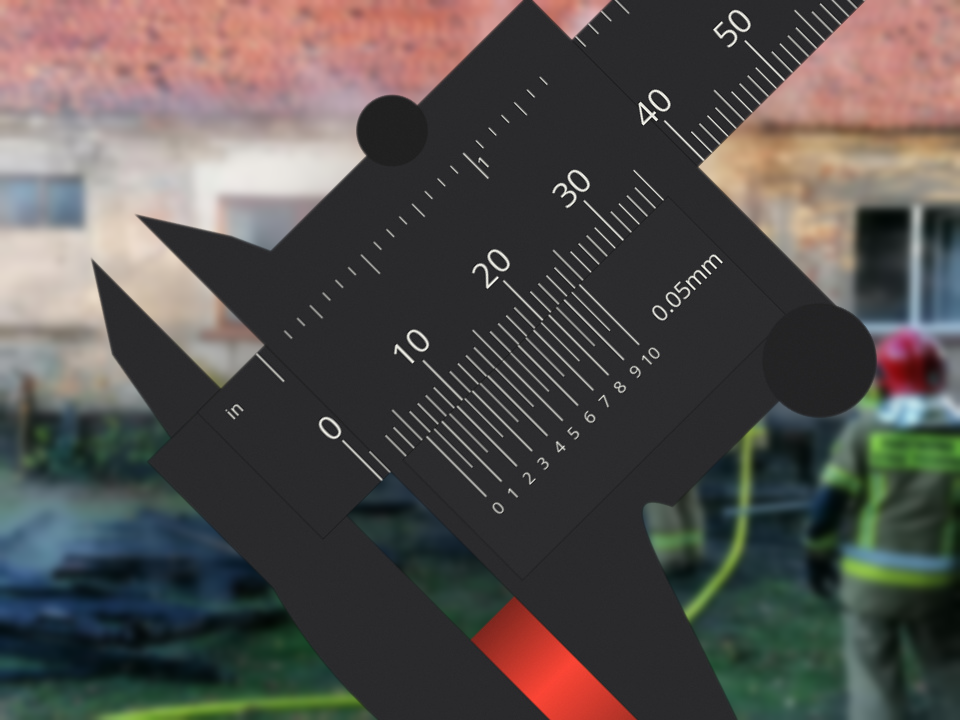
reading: **5.5** mm
